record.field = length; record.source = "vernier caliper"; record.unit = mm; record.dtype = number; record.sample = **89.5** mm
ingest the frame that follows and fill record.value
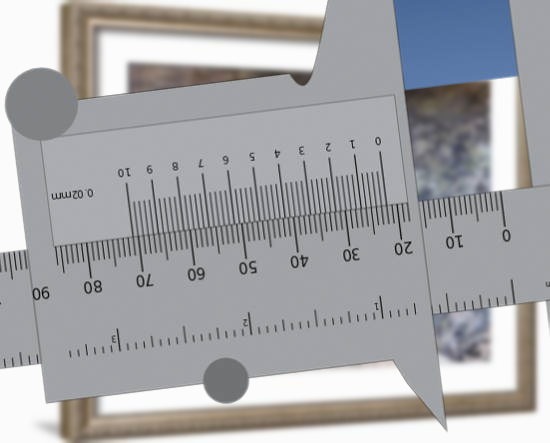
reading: **22.0** mm
